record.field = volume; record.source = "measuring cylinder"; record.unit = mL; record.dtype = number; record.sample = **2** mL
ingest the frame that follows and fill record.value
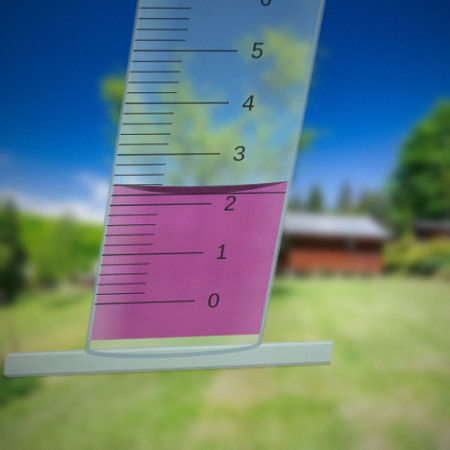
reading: **2.2** mL
